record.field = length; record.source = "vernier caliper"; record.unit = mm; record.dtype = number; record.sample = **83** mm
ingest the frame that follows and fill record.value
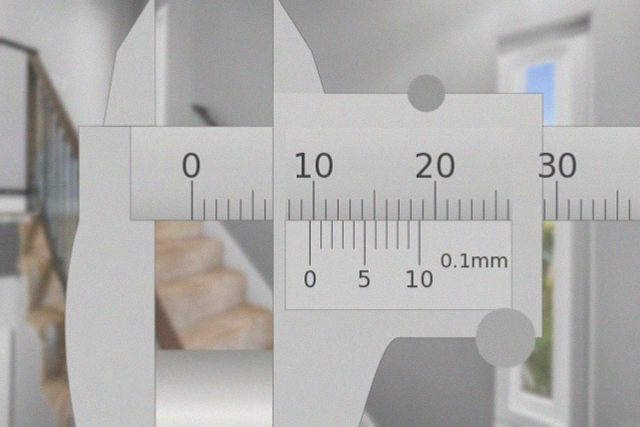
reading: **9.7** mm
